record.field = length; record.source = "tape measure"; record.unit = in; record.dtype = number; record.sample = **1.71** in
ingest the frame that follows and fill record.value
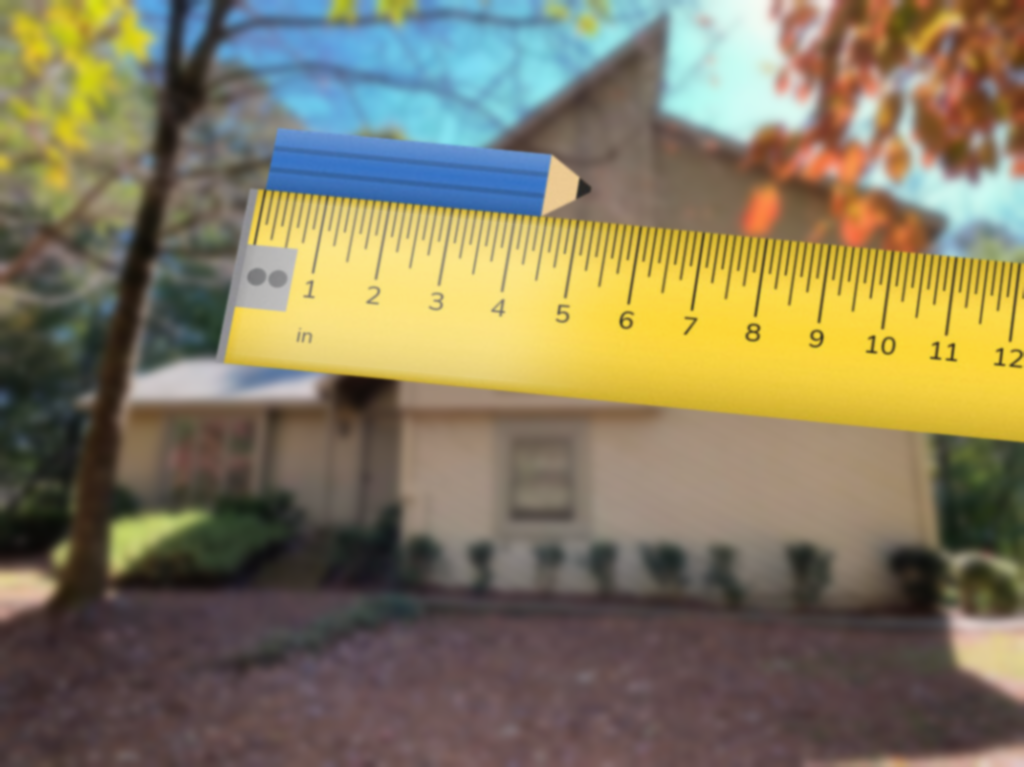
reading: **5.125** in
